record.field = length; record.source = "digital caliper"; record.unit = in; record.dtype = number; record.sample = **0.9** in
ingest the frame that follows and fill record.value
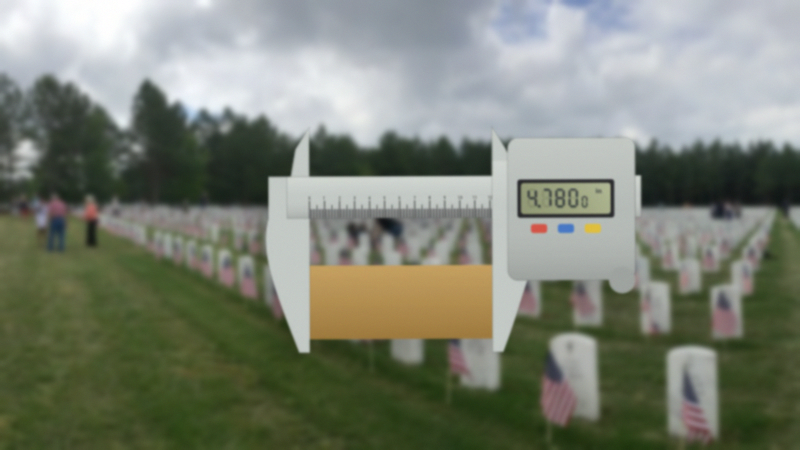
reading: **4.7800** in
